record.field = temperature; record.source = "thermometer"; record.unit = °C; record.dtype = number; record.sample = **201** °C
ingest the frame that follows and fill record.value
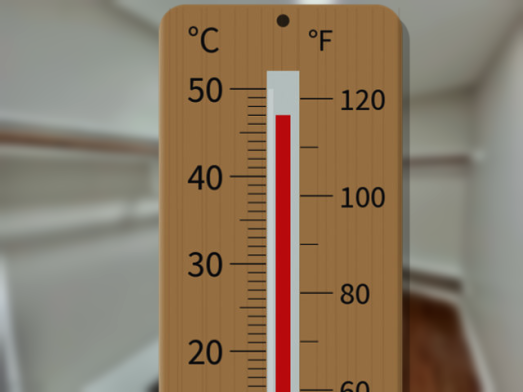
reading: **47** °C
